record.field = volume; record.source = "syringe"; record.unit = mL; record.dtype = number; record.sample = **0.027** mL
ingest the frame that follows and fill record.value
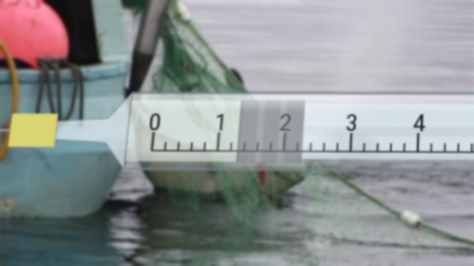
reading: **1.3** mL
